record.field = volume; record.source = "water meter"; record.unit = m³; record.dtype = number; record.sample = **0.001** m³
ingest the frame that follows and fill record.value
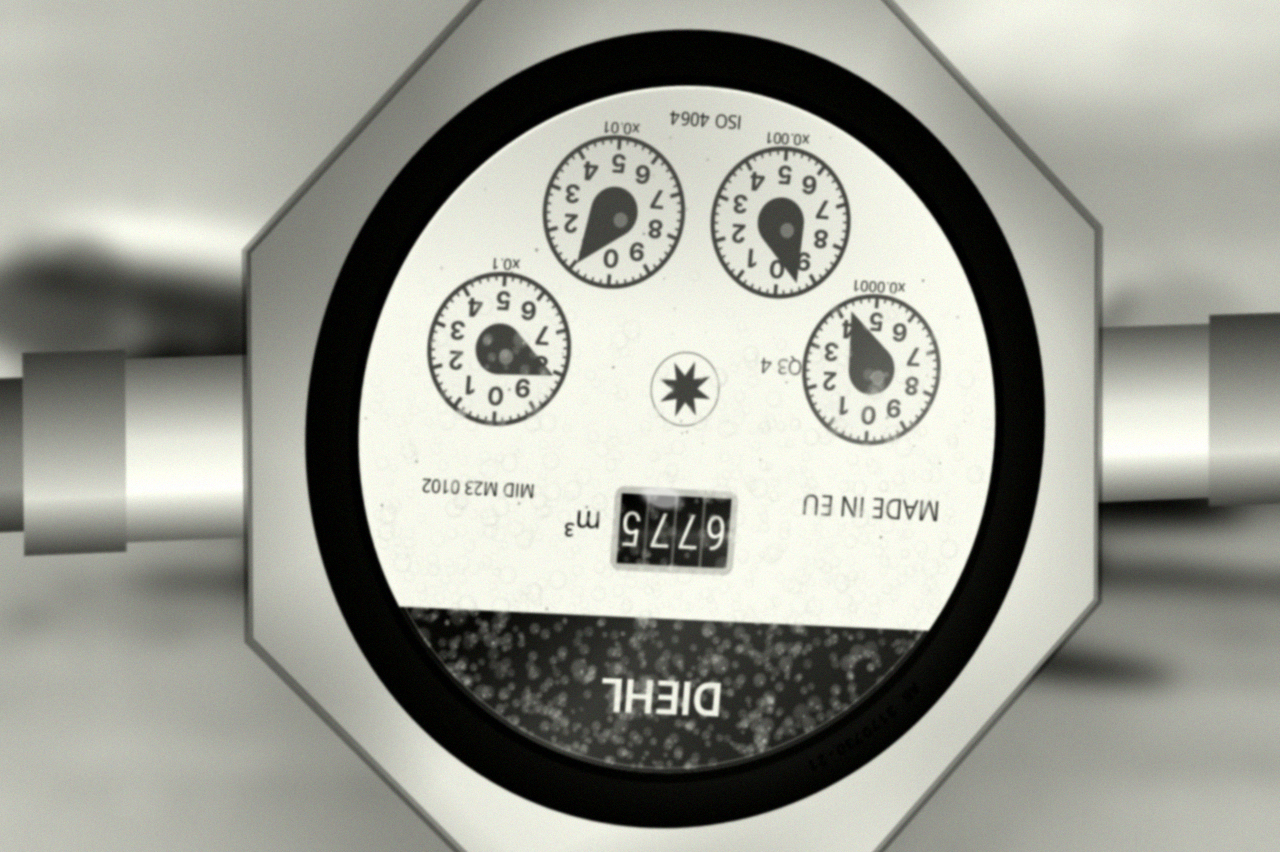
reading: **6775.8094** m³
